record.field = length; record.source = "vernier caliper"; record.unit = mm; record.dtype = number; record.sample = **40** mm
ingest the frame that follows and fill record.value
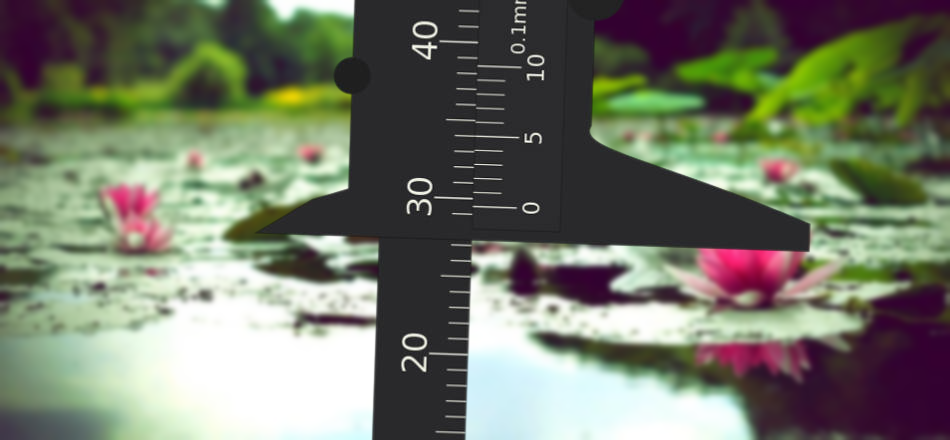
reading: **29.5** mm
